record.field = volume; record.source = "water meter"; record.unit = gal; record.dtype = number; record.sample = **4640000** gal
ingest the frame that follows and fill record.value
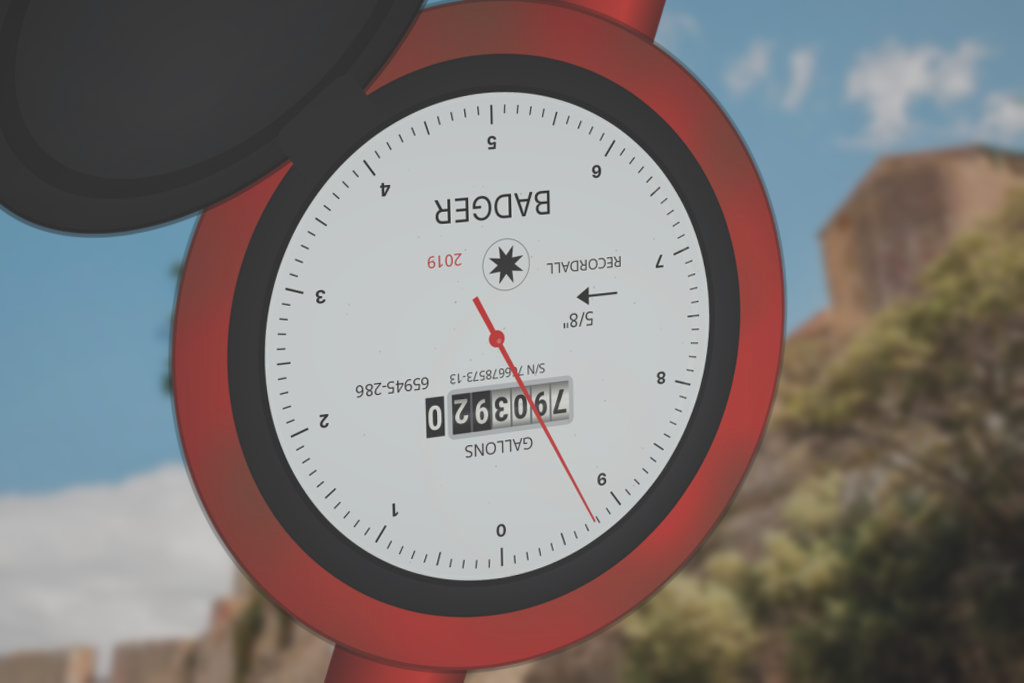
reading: **7903919.2** gal
